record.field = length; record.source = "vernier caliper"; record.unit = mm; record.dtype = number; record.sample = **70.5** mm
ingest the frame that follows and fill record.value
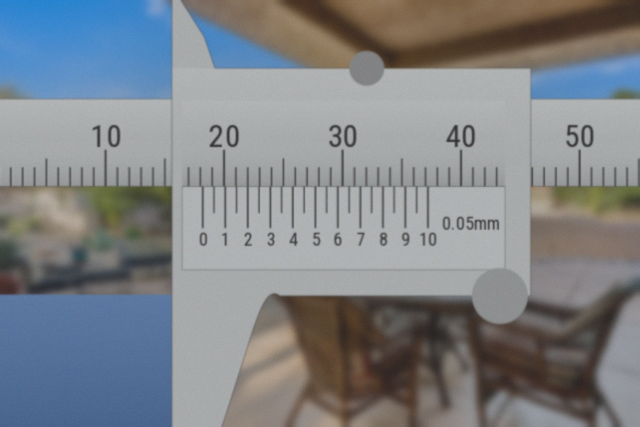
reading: **18.2** mm
